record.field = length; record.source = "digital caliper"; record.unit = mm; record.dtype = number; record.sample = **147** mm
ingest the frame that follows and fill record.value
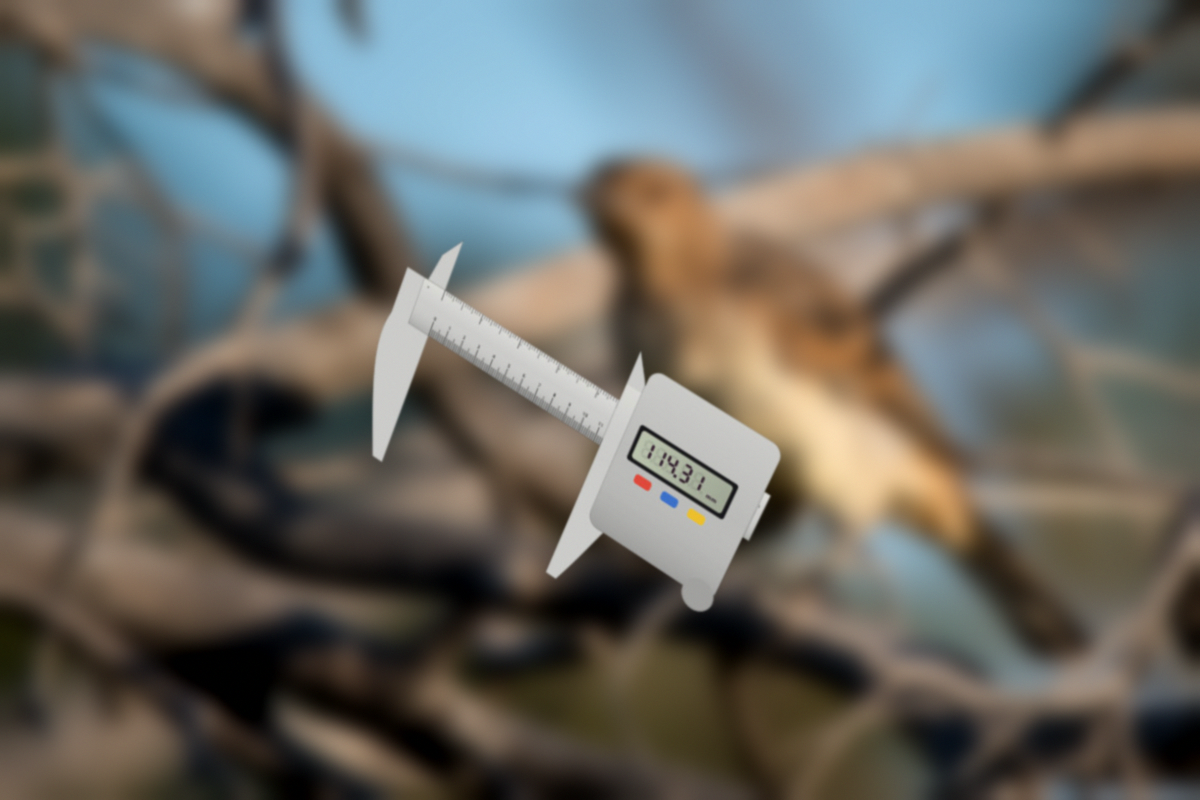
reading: **114.31** mm
